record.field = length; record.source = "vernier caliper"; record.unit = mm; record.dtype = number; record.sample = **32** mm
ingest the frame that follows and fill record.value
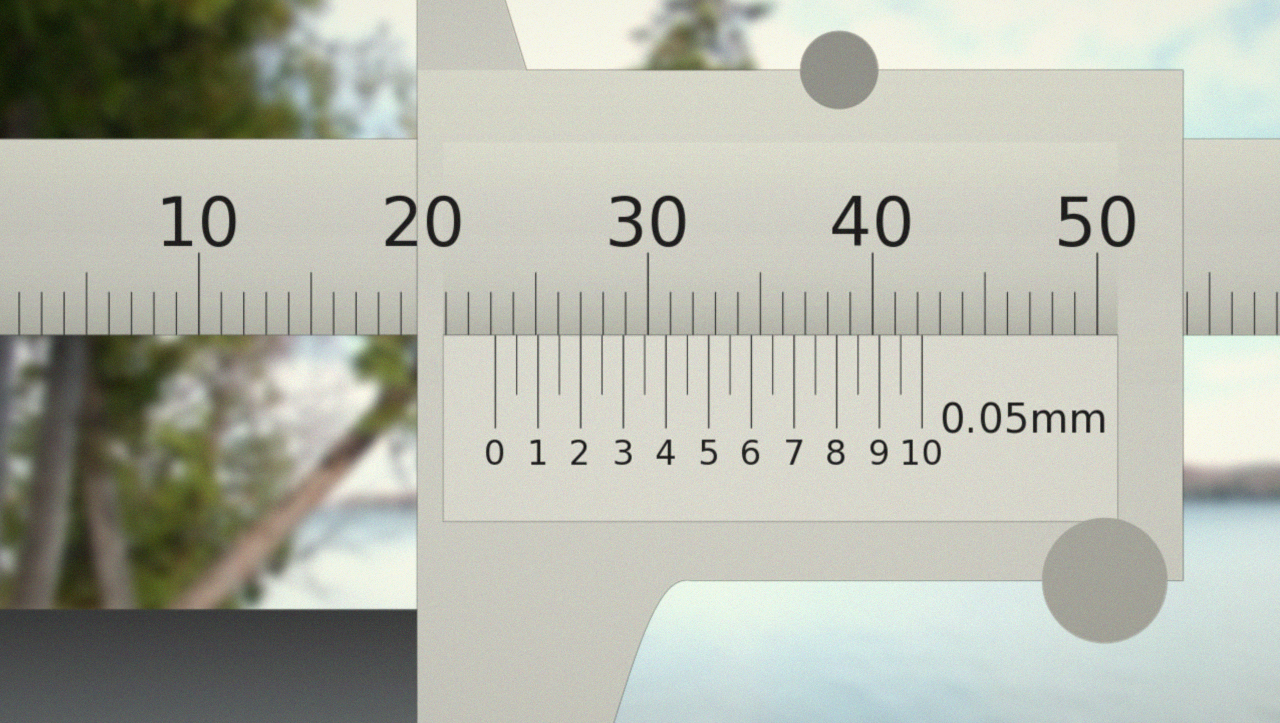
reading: **23.2** mm
